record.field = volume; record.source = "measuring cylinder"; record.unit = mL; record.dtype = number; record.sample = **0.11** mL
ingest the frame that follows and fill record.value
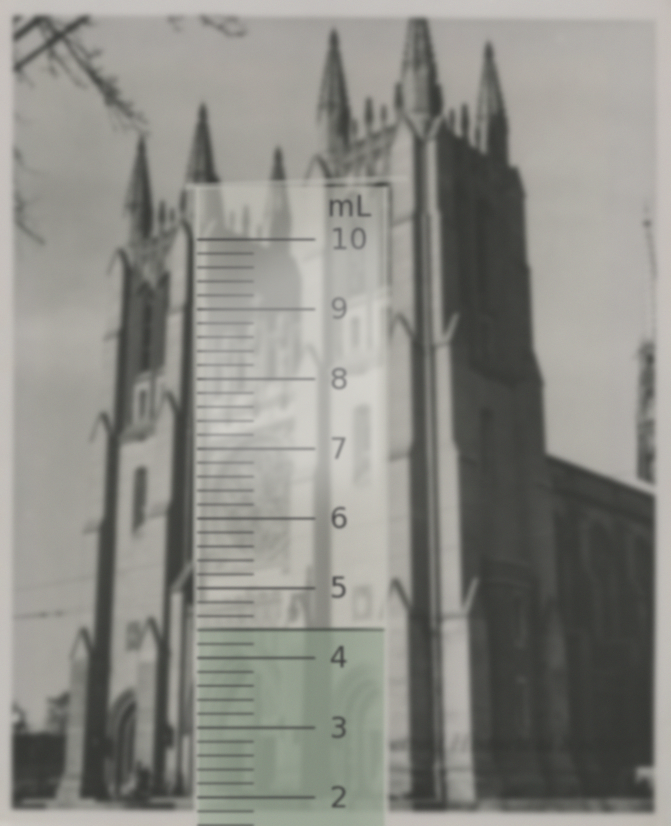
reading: **4.4** mL
